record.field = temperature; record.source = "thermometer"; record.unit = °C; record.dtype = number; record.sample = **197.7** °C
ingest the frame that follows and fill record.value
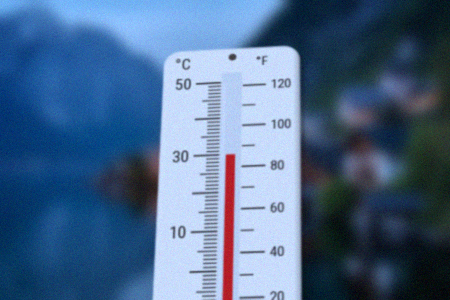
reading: **30** °C
